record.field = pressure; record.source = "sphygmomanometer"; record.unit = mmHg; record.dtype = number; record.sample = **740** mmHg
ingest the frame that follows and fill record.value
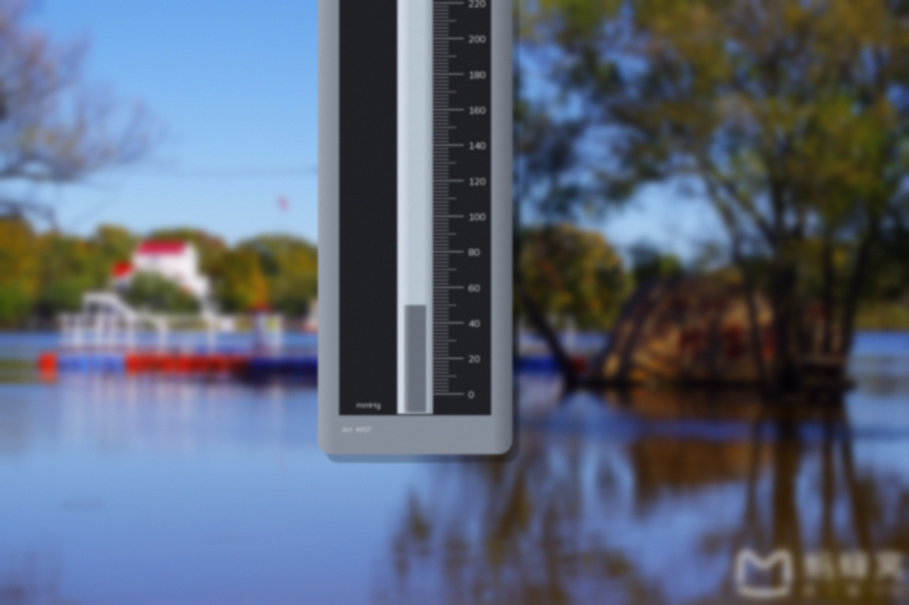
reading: **50** mmHg
